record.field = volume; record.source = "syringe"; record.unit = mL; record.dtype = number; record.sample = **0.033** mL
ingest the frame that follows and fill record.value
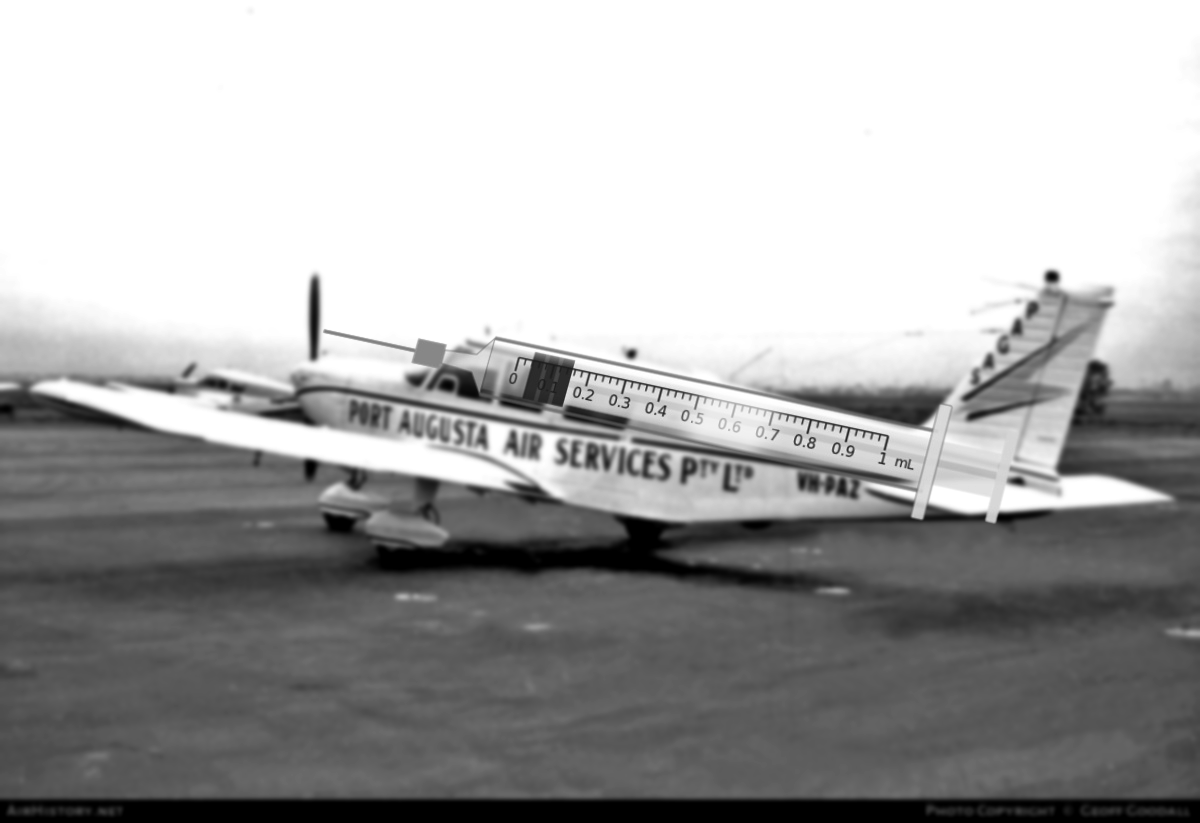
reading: **0.04** mL
